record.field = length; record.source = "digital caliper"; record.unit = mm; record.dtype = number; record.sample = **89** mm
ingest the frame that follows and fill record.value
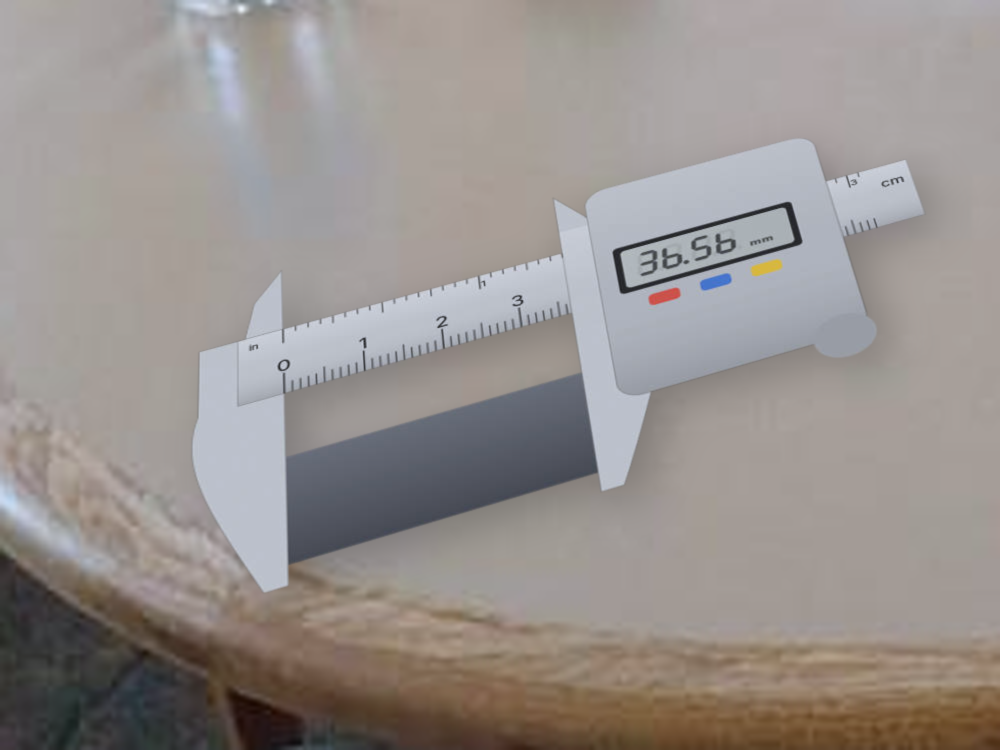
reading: **36.56** mm
